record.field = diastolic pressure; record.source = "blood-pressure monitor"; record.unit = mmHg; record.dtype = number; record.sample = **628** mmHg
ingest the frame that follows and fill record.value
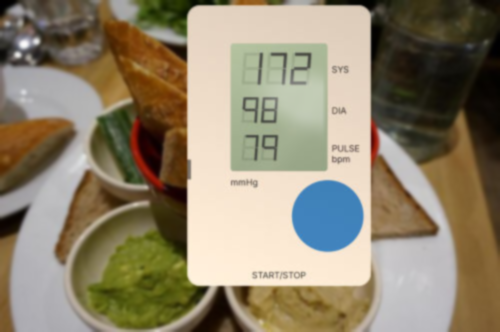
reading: **98** mmHg
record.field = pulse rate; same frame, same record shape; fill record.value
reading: **79** bpm
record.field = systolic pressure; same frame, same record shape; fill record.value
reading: **172** mmHg
